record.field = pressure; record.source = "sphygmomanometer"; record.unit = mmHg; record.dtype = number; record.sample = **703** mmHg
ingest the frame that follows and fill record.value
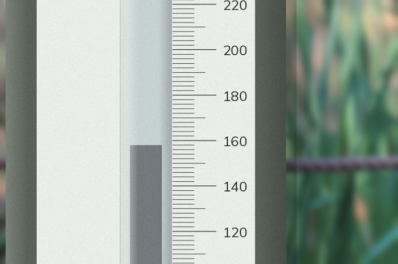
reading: **158** mmHg
